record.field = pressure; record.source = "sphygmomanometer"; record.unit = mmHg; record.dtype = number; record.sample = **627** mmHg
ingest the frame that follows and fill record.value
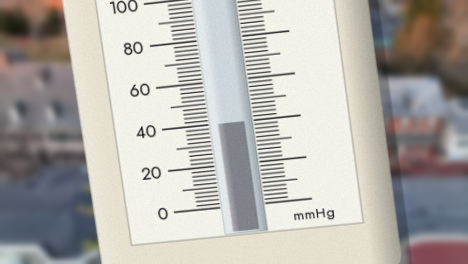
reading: **40** mmHg
